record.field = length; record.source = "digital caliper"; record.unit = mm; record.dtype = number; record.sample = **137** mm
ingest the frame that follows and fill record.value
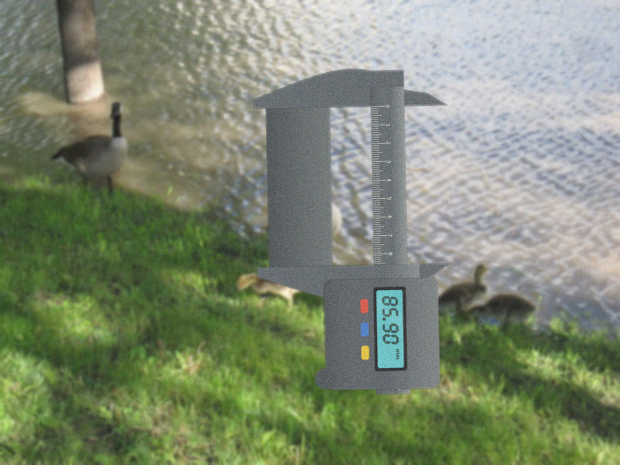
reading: **85.90** mm
